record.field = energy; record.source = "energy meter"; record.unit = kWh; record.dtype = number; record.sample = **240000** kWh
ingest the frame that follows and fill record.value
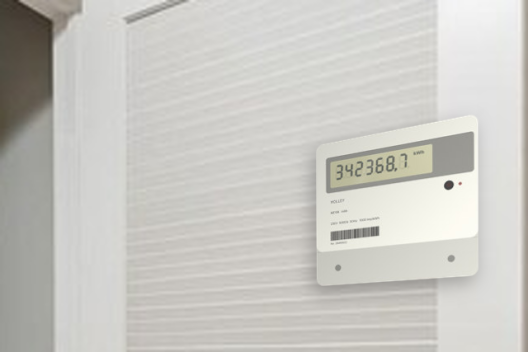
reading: **342368.7** kWh
